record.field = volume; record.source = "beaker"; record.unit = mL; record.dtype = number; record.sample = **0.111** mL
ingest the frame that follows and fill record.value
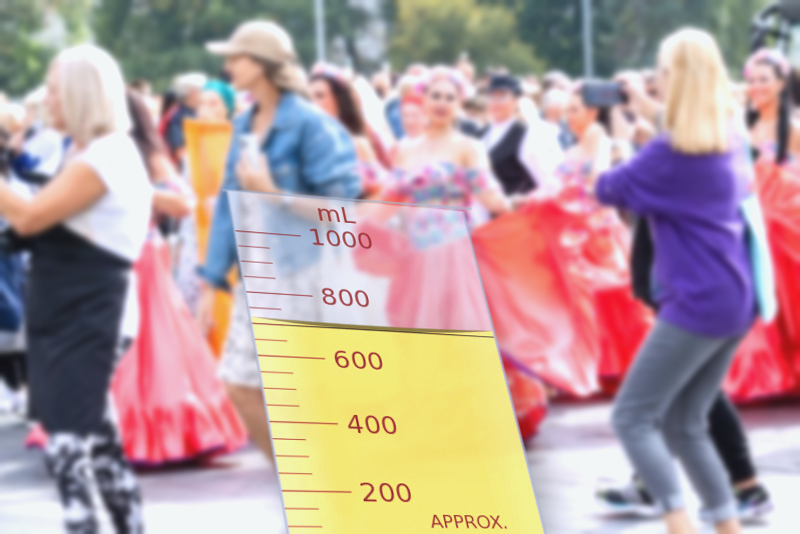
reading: **700** mL
